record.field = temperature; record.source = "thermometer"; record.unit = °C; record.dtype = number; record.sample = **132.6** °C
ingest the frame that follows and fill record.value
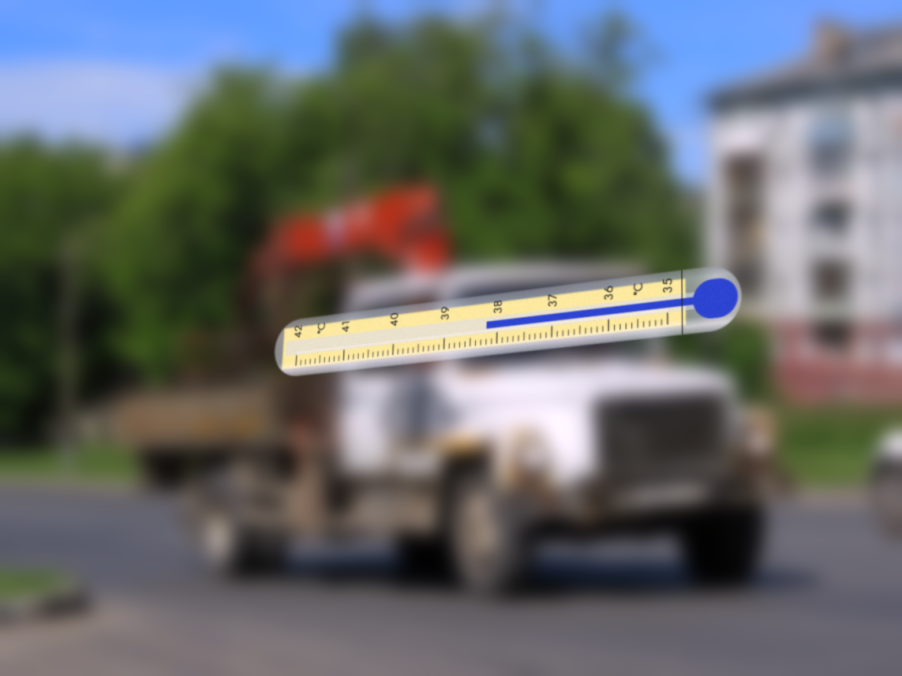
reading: **38.2** °C
